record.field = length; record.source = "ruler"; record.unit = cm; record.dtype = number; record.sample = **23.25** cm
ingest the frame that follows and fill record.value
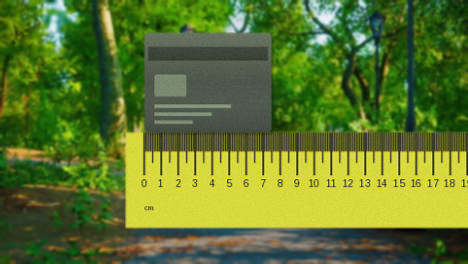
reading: **7.5** cm
